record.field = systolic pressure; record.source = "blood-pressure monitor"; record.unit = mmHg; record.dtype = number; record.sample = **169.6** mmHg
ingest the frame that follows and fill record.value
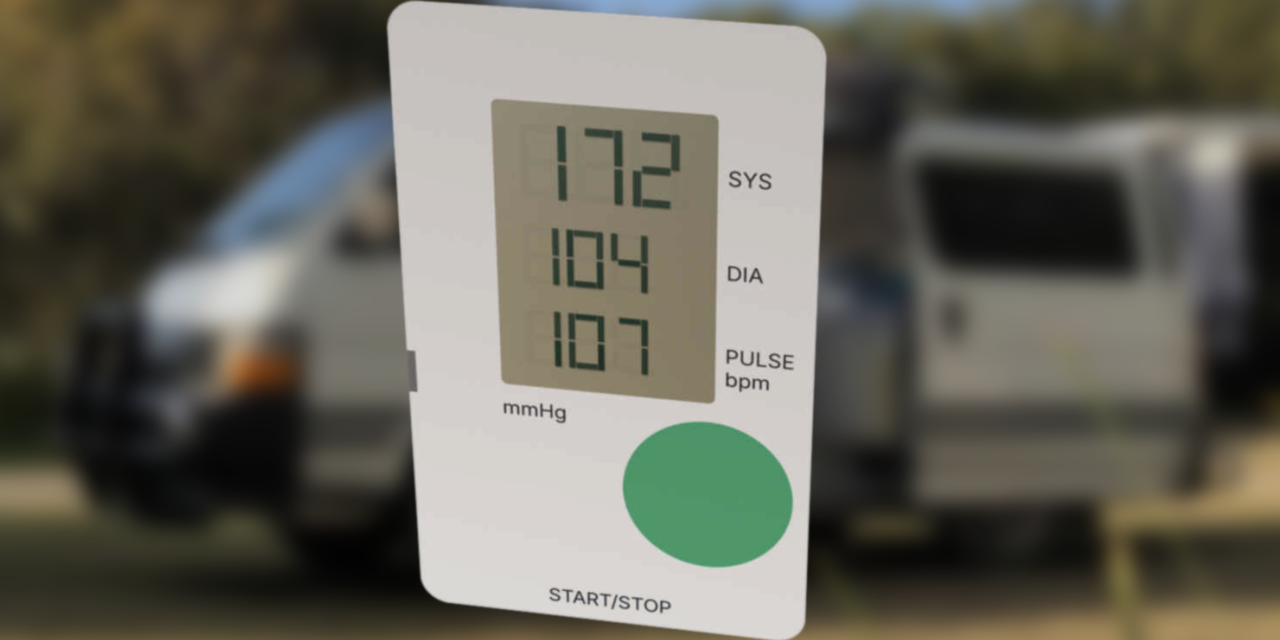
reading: **172** mmHg
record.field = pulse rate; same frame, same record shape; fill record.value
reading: **107** bpm
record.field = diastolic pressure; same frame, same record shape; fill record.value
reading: **104** mmHg
